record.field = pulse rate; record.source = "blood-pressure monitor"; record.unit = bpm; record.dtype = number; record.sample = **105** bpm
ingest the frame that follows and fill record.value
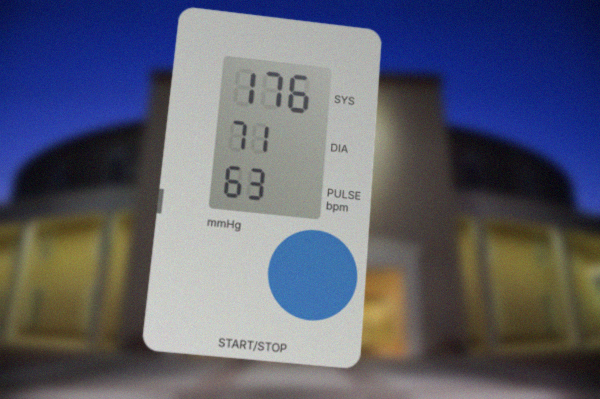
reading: **63** bpm
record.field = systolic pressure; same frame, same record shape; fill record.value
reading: **176** mmHg
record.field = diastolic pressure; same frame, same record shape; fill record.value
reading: **71** mmHg
